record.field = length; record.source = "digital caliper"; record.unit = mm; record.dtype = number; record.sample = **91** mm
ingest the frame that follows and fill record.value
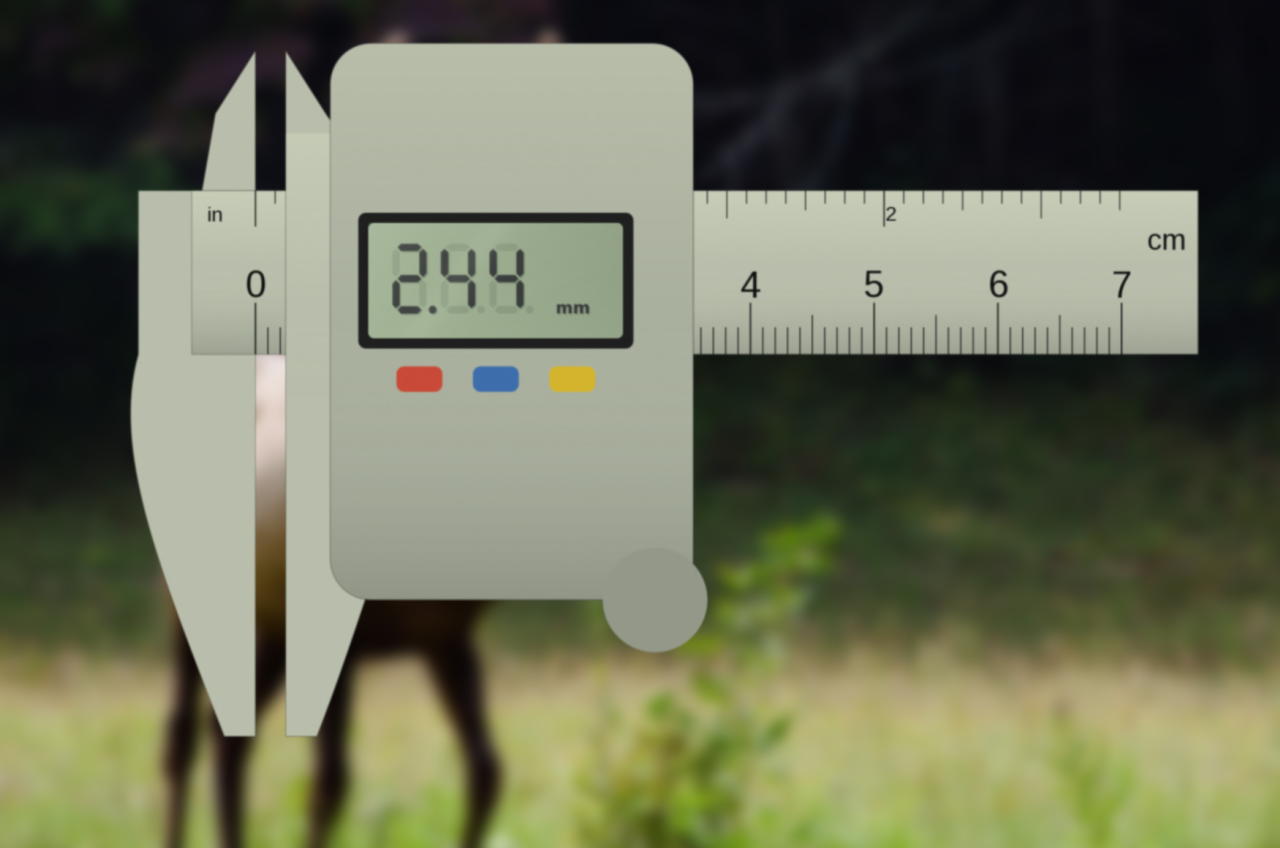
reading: **2.44** mm
